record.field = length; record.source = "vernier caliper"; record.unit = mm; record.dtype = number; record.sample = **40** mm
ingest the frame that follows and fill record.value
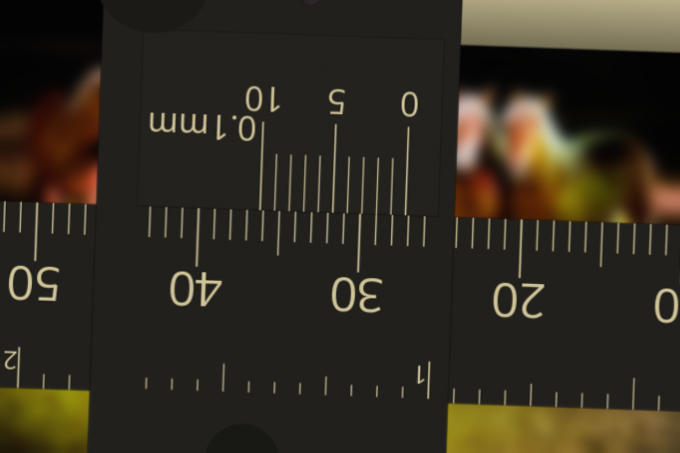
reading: **27.2** mm
